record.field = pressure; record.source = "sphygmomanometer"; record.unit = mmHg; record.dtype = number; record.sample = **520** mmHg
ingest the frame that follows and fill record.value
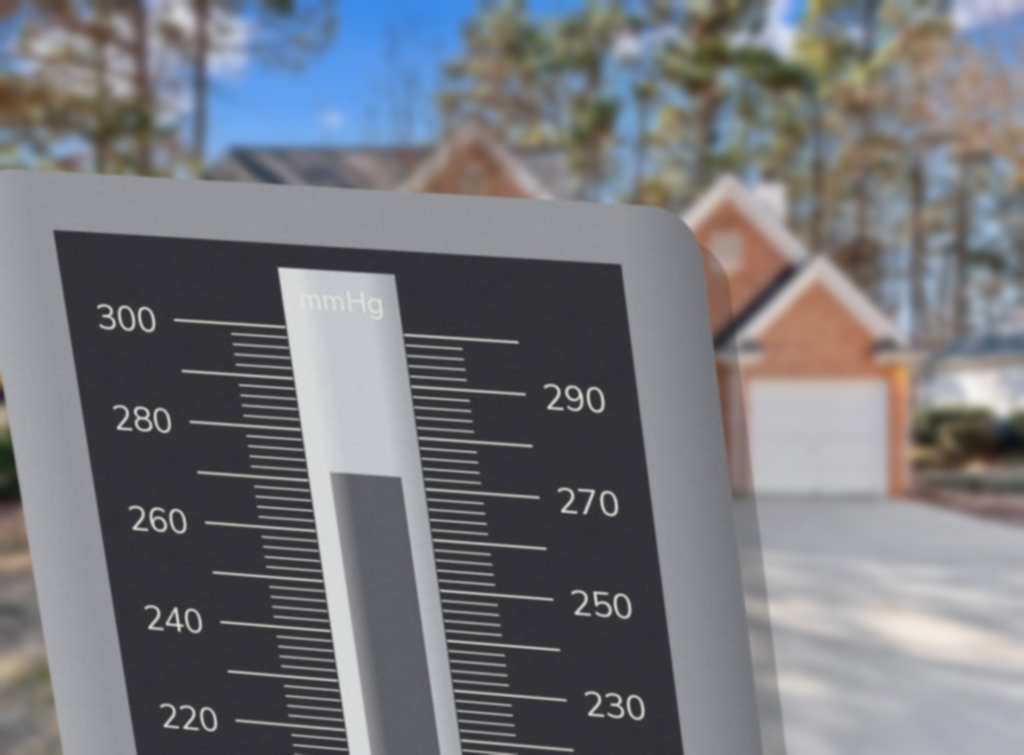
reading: **272** mmHg
